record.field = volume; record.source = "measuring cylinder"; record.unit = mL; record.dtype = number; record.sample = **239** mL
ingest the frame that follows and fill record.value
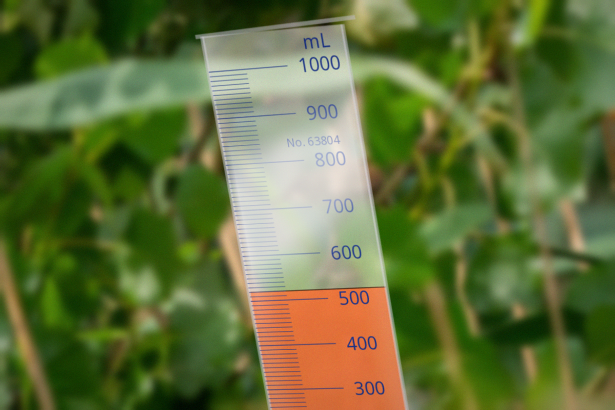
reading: **520** mL
